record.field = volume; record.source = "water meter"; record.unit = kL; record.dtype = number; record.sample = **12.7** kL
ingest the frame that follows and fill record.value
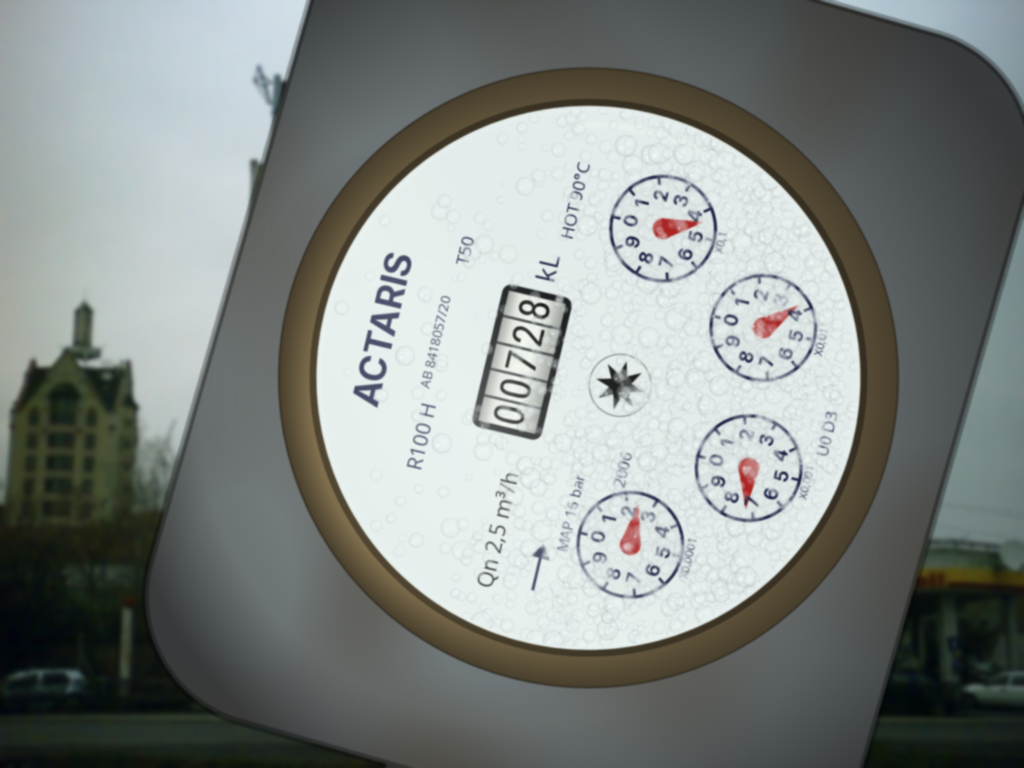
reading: **728.4372** kL
